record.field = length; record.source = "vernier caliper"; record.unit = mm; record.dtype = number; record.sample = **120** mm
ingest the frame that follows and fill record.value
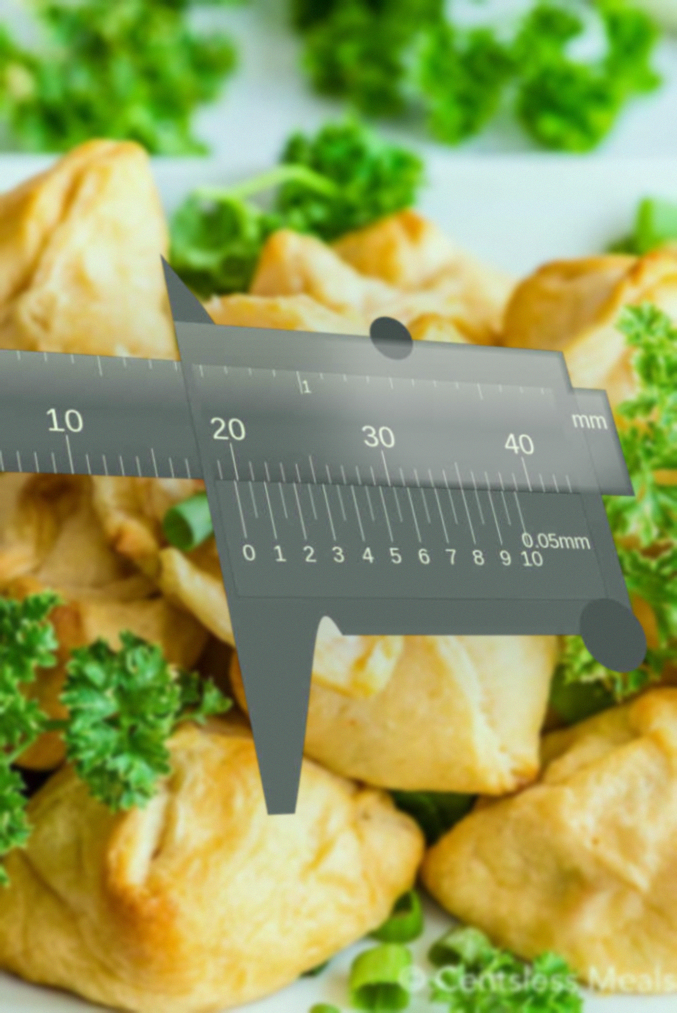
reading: **19.8** mm
